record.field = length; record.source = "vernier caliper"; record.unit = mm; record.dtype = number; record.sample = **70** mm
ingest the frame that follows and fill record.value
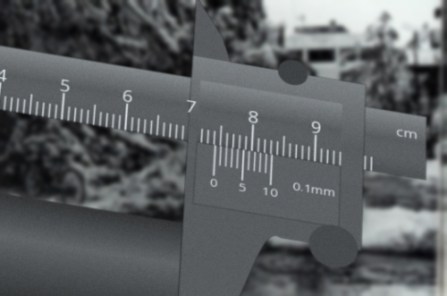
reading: **74.2** mm
